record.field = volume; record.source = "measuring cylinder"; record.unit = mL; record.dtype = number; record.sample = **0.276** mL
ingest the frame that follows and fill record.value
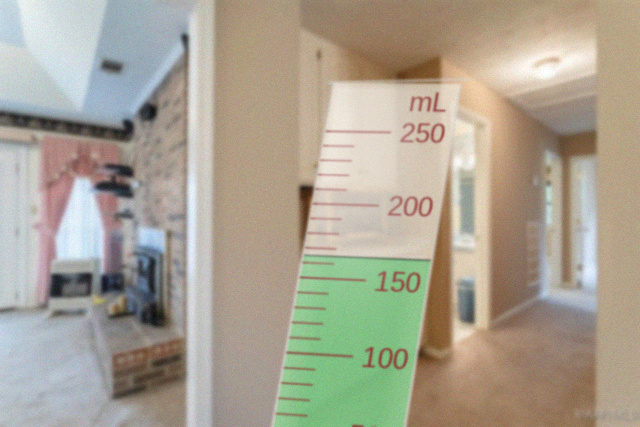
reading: **165** mL
